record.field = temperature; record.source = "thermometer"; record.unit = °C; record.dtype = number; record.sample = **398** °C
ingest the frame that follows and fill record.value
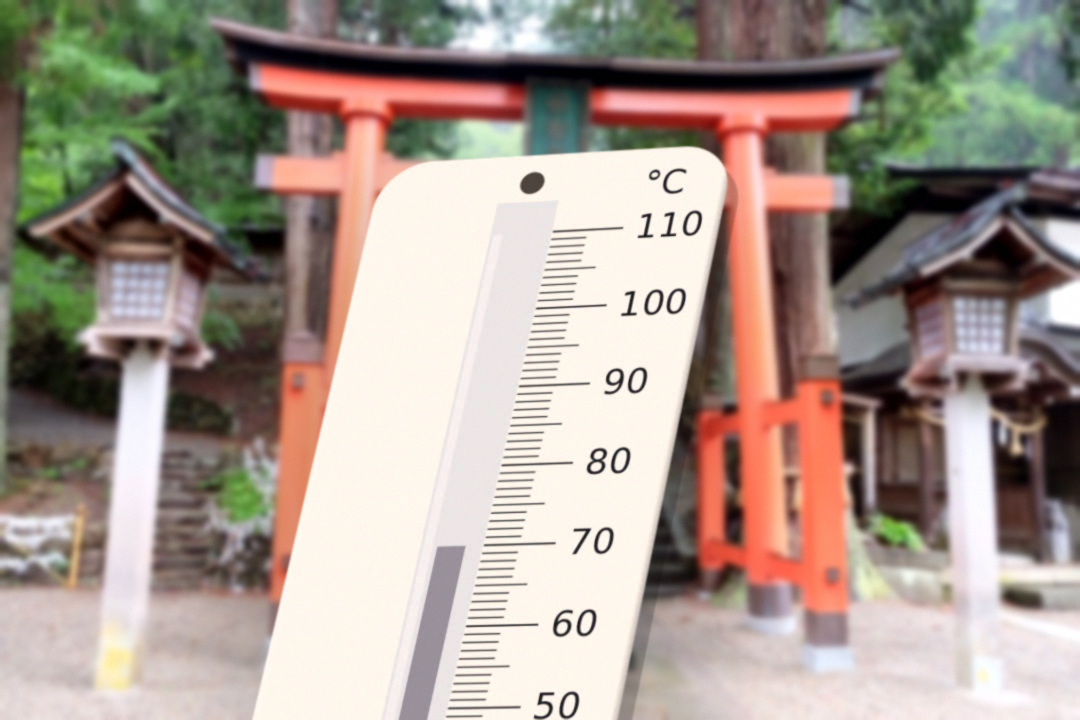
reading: **70** °C
